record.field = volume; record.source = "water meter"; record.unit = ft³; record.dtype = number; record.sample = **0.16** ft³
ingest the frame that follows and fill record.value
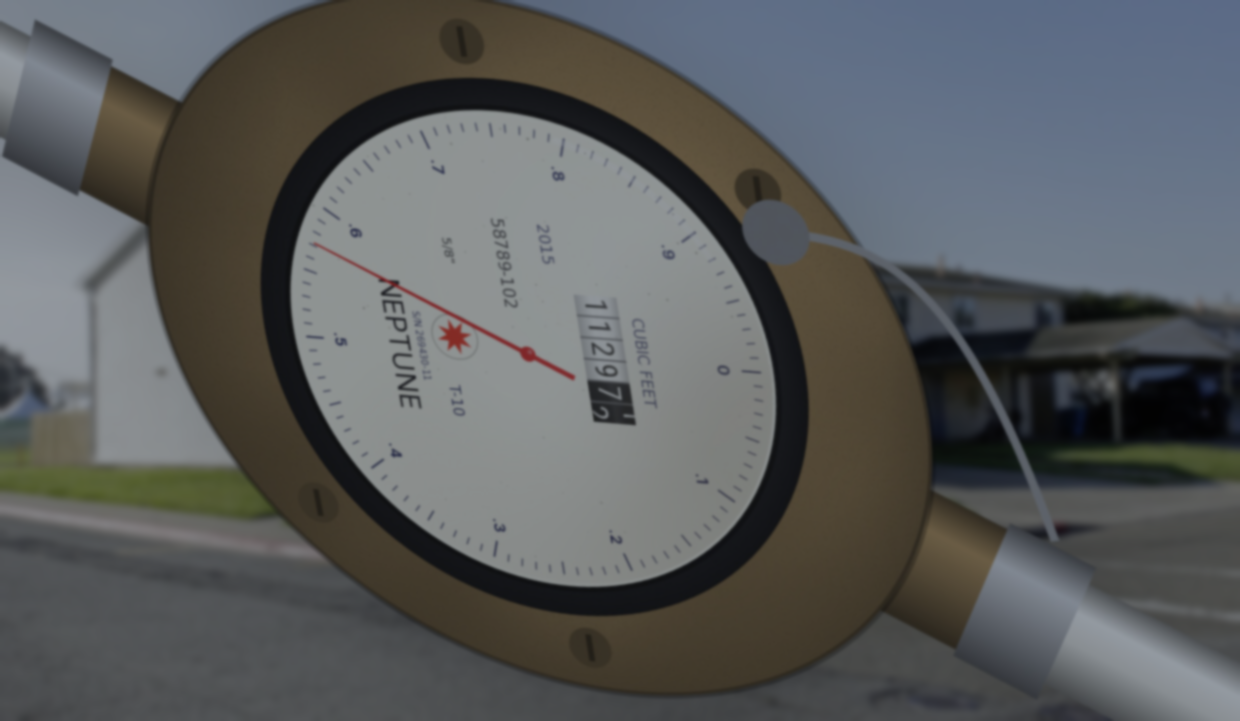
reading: **112971.57** ft³
